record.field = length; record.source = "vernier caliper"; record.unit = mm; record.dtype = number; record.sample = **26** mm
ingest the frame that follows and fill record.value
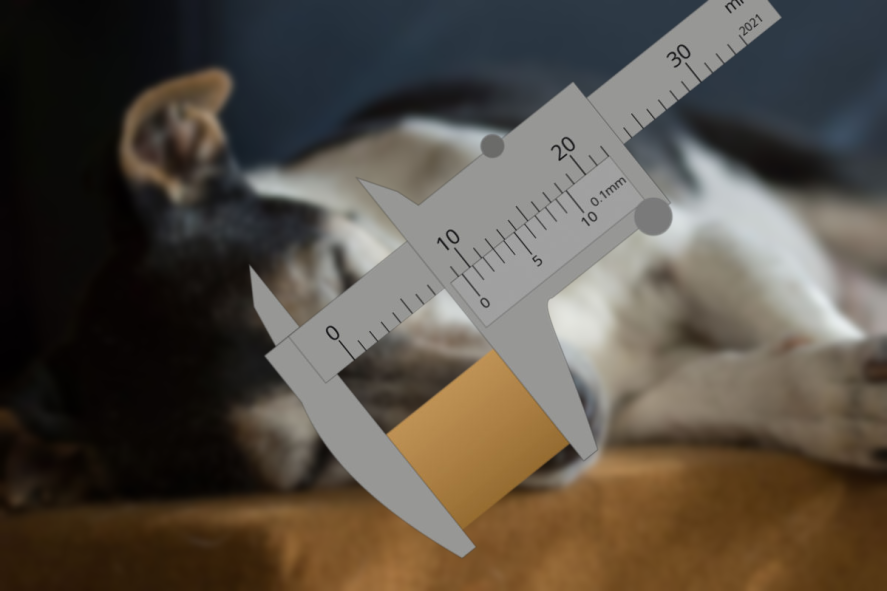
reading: **9.3** mm
